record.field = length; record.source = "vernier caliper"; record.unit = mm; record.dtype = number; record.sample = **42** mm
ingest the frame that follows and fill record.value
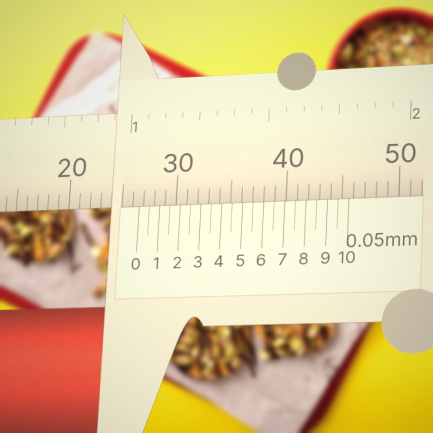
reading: **26.6** mm
